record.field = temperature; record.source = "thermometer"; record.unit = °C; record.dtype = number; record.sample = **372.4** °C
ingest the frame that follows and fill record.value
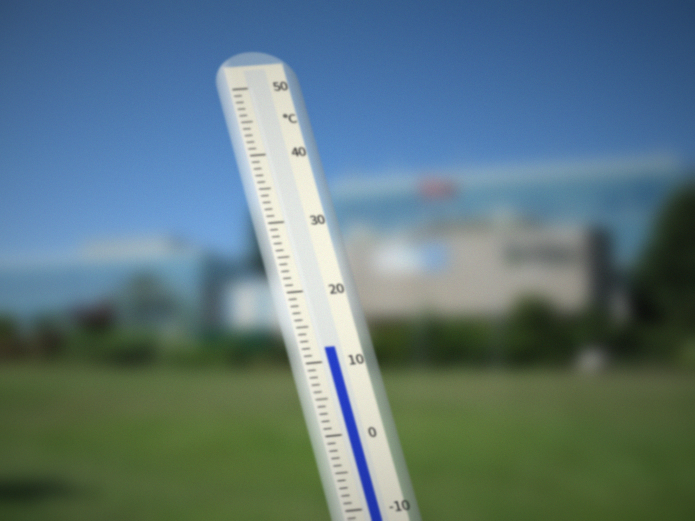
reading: **12** °C
